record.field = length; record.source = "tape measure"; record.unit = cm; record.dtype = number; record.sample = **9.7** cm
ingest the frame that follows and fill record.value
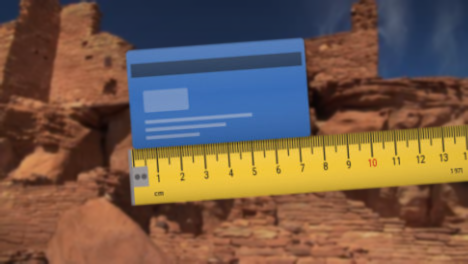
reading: **7.5** cm
